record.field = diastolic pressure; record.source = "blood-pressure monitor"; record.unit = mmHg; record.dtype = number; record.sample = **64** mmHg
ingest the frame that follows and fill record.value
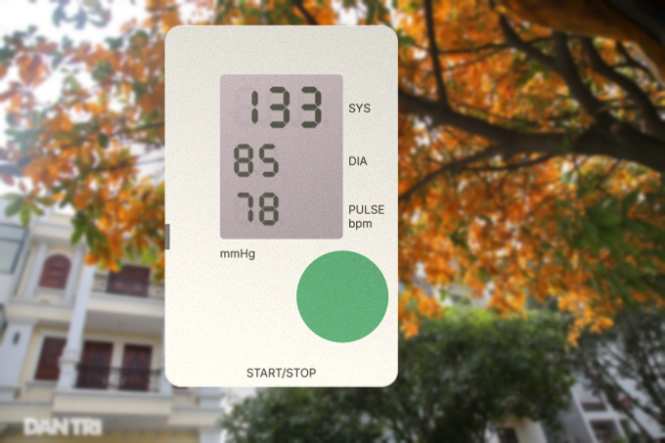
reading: **85** mmHg
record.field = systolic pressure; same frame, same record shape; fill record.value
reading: **133** mmHg
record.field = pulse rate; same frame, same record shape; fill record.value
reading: **78** bpm
